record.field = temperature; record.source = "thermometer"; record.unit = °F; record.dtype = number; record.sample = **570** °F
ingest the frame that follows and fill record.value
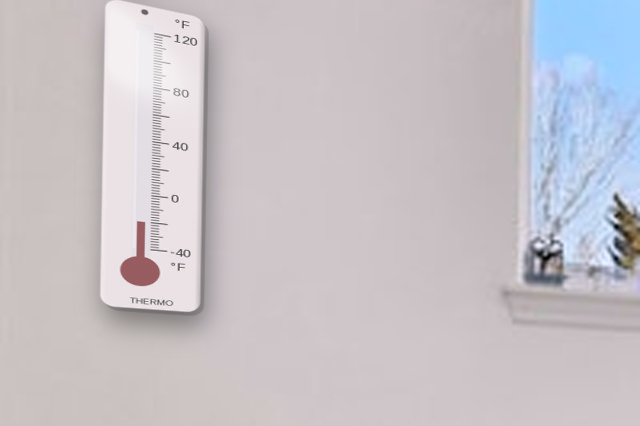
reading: **-20** °F
